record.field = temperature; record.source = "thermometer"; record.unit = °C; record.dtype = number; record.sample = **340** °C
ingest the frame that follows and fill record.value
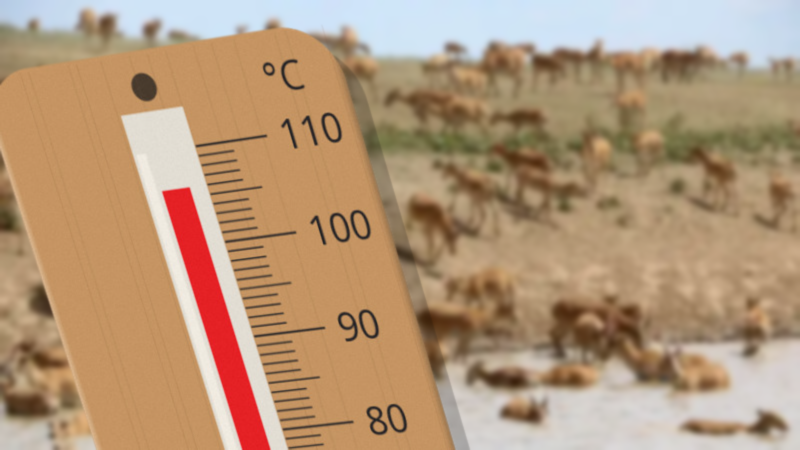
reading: **106** °C
